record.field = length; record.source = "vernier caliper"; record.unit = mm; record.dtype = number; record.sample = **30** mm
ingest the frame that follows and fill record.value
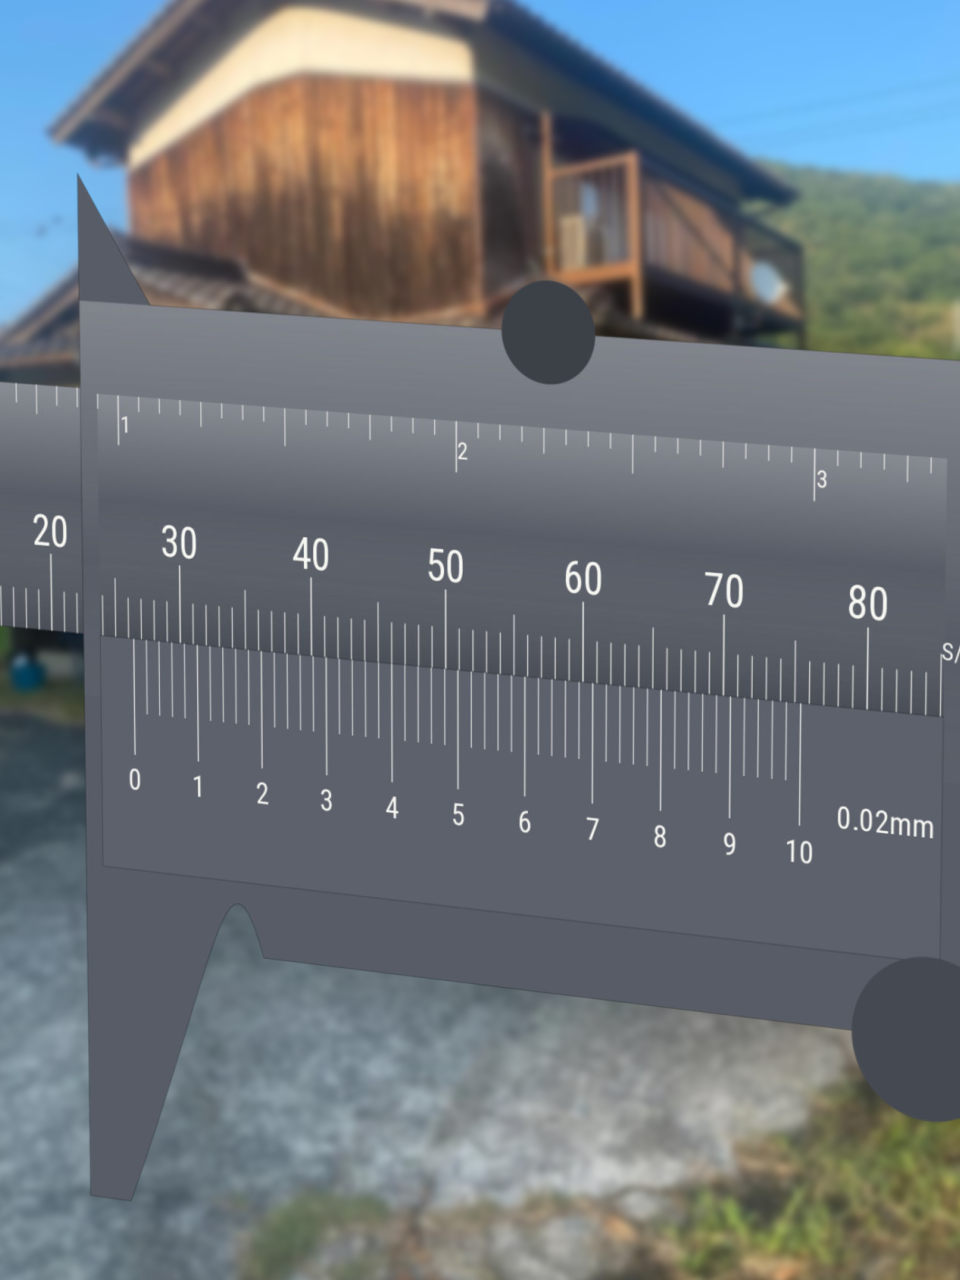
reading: **26.4** mm
